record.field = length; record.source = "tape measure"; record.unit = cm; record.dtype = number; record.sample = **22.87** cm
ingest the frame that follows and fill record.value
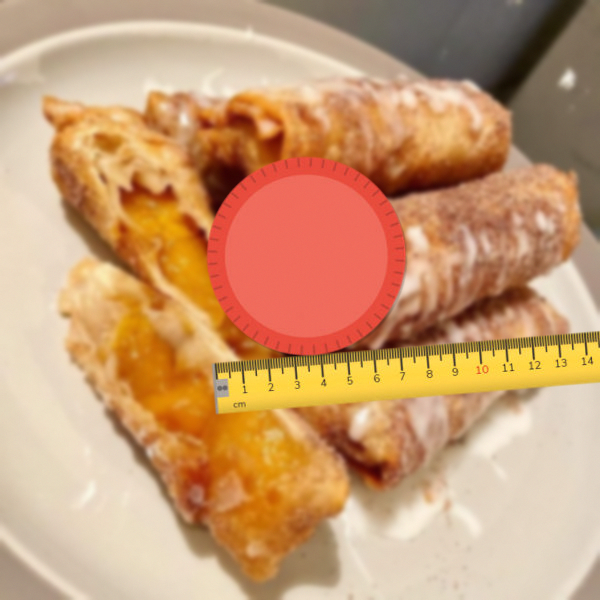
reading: **7.5** cm
